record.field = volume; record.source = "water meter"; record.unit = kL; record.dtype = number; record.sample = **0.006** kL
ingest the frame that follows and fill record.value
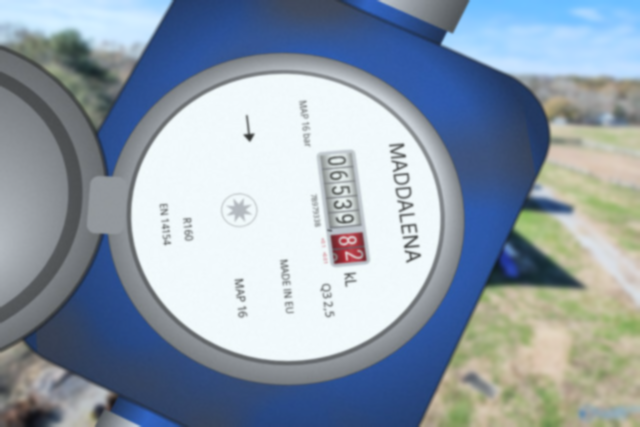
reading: **6539.82** kL
